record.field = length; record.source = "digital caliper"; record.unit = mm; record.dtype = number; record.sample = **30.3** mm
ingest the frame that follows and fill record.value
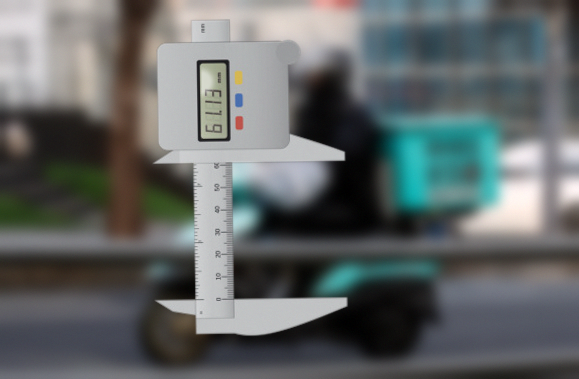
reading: **61.13** mm
